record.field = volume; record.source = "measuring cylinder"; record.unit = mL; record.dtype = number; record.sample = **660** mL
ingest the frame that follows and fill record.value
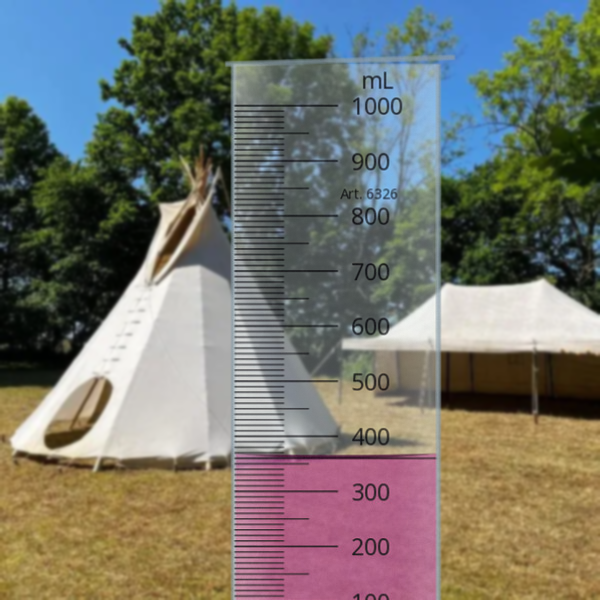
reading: **360** mL
